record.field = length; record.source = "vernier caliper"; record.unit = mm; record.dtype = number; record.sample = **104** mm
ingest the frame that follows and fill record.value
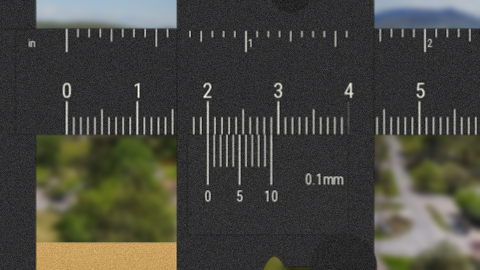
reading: **20.0** mm
